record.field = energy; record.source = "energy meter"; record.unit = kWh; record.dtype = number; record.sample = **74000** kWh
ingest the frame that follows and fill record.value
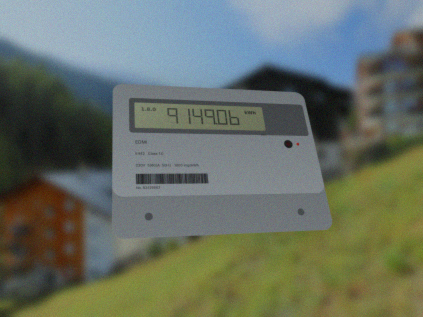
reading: **9149.06** kWh
